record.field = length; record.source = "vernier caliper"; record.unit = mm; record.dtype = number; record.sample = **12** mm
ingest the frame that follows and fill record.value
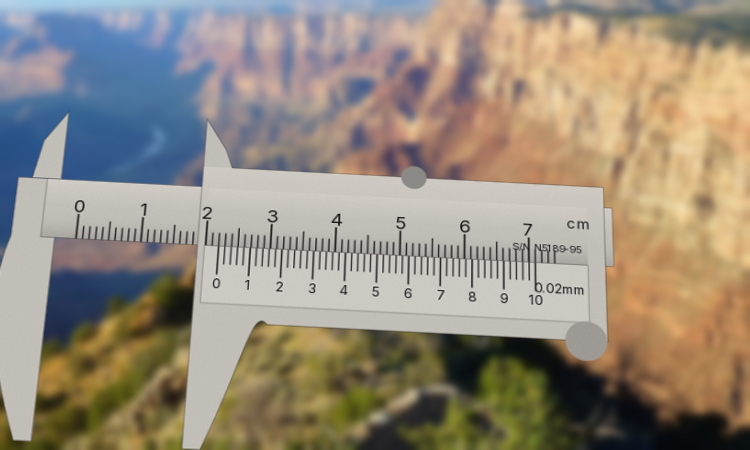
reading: **22.0** mm
